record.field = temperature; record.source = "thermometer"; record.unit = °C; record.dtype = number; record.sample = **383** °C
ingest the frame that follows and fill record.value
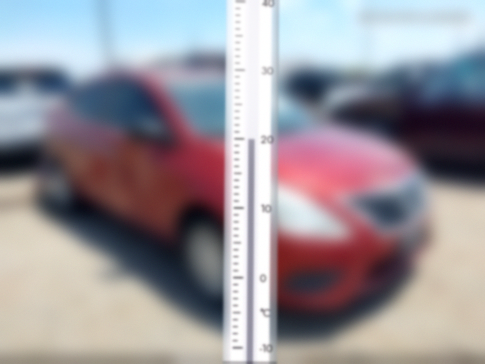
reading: **20** °C
